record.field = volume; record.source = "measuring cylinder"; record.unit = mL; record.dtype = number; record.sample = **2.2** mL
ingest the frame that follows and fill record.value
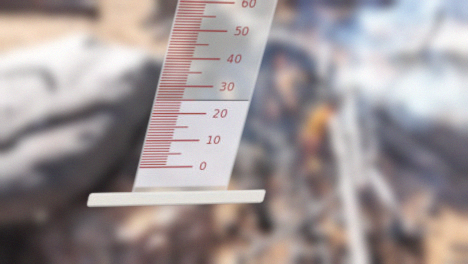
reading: **25** mL
